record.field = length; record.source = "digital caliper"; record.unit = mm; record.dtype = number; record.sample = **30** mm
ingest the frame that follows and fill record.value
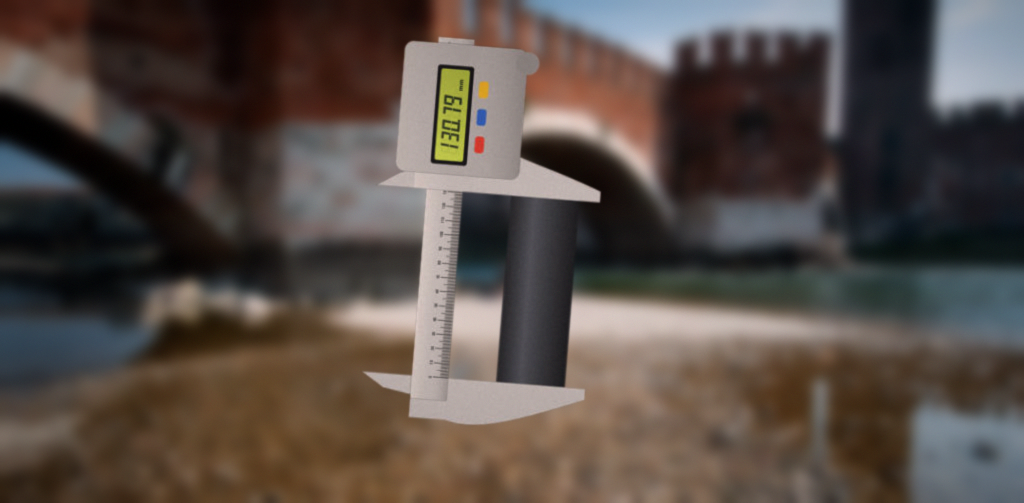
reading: **130.79** mm
